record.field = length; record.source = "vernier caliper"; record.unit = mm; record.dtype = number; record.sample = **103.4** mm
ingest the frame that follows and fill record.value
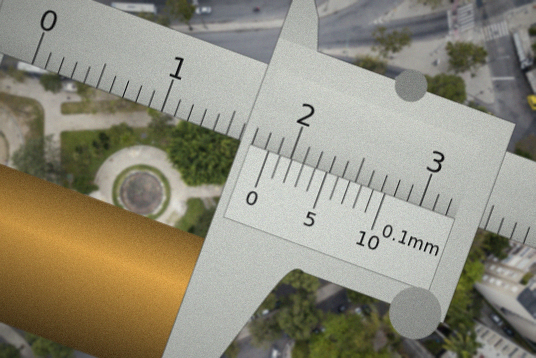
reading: **18.3** mm
